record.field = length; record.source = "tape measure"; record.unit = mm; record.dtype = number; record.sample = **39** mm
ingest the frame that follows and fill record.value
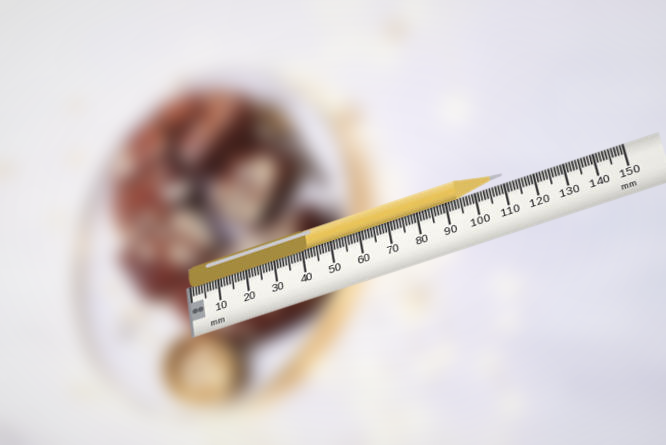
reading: **110** mm
